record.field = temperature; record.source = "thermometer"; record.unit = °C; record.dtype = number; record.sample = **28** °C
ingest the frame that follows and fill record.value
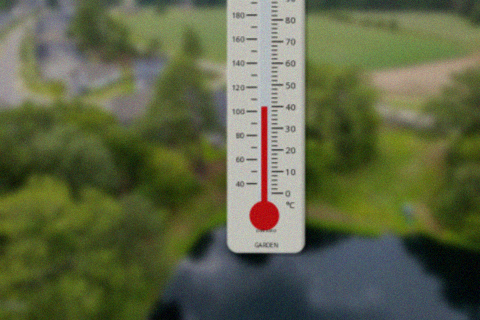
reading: **40** °C
